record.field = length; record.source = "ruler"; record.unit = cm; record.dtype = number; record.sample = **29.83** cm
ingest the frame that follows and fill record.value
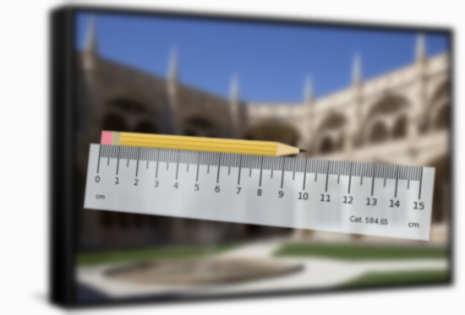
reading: **10** cm
